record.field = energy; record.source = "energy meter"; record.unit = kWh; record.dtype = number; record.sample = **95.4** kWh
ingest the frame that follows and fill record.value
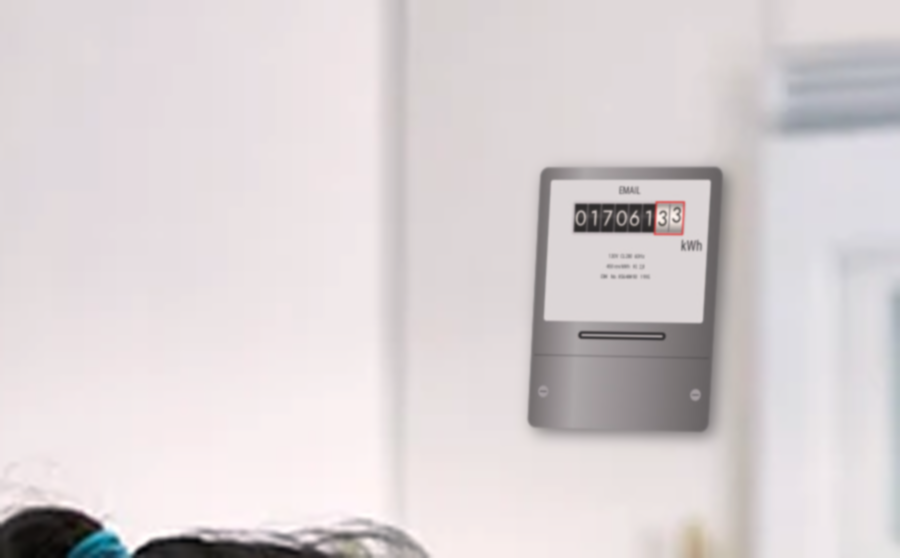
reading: **17061.33** kWh
